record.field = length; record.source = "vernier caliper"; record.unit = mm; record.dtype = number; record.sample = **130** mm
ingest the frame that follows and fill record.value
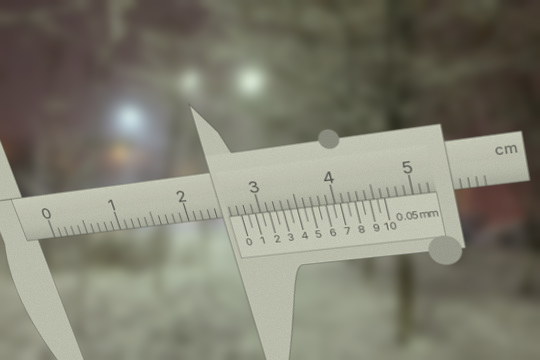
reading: **27.4** mm
